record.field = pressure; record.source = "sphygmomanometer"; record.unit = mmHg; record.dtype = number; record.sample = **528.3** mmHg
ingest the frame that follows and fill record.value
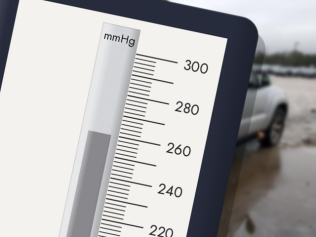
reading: **260** mmHg
